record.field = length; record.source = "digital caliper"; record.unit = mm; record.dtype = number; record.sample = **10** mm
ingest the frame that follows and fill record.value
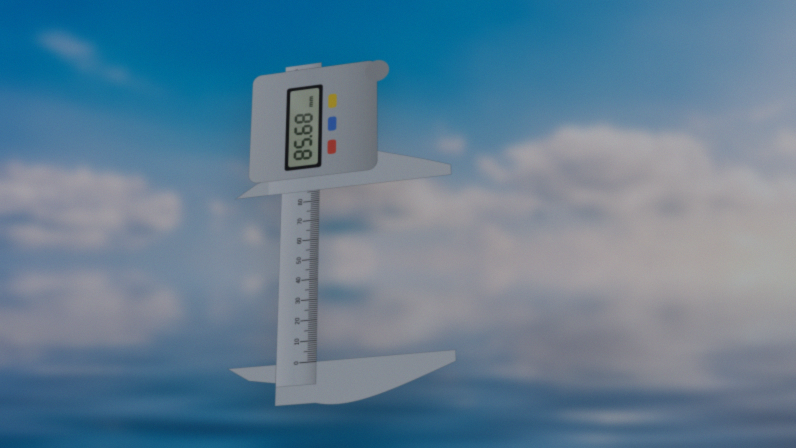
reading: **85.68** mm
